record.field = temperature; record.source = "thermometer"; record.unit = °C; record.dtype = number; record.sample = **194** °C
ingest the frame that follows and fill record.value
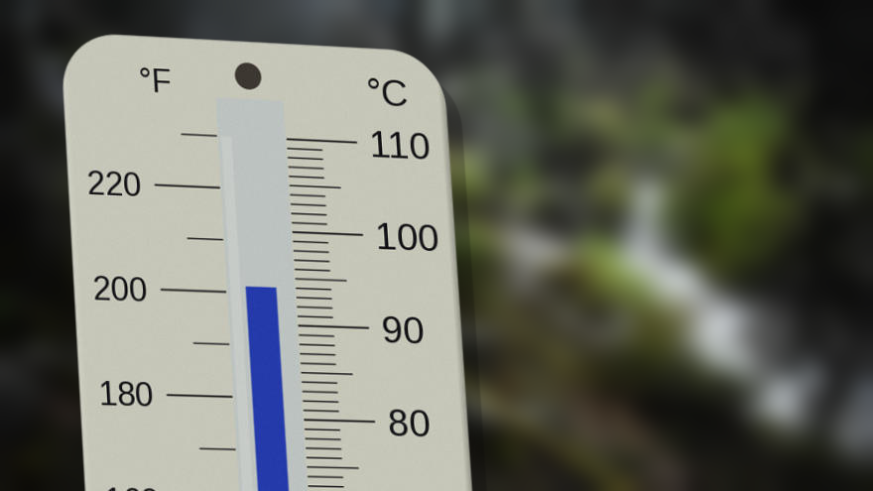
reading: **94** °C
